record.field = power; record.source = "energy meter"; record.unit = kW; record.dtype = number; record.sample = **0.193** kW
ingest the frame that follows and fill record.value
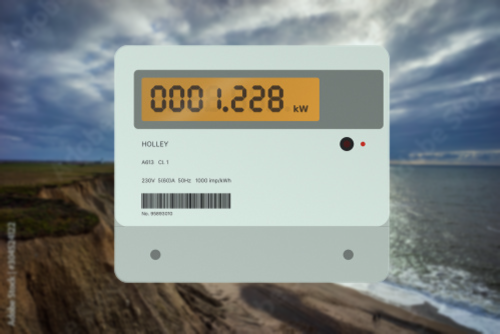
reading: **1.228** kW
